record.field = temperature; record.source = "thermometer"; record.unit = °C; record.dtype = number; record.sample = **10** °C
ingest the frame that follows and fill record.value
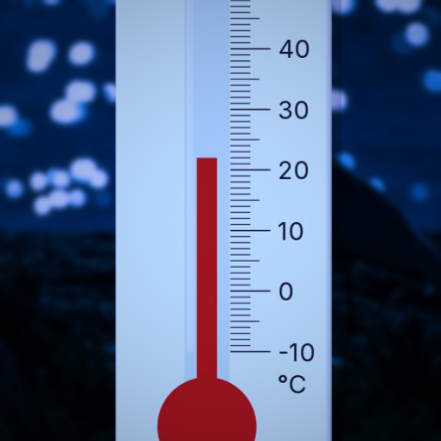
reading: **22** °C
